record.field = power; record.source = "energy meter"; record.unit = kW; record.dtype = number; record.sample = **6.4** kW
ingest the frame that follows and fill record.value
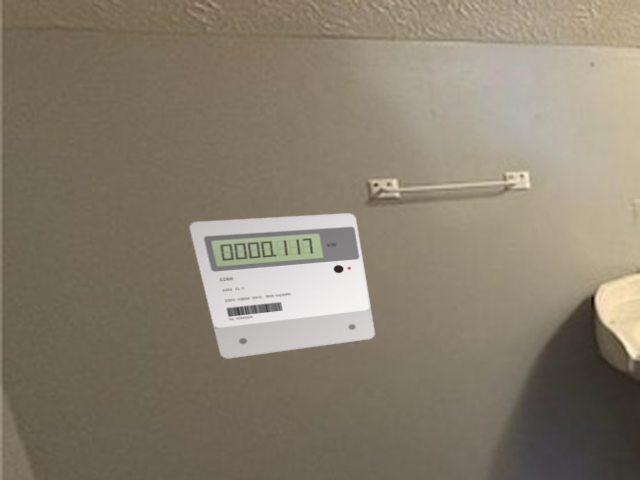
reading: **0.117** kW
